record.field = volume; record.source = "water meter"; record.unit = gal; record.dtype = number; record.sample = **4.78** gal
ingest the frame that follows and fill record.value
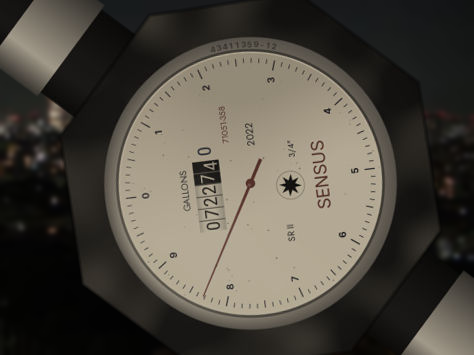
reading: **722738.3** gal
